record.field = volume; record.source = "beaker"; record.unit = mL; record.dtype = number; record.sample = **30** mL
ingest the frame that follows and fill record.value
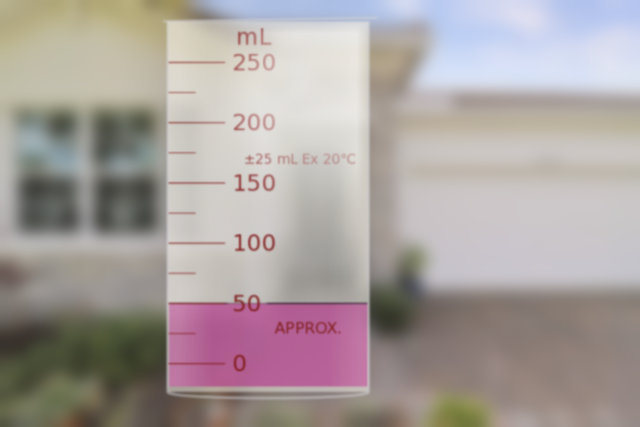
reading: **50** mL
